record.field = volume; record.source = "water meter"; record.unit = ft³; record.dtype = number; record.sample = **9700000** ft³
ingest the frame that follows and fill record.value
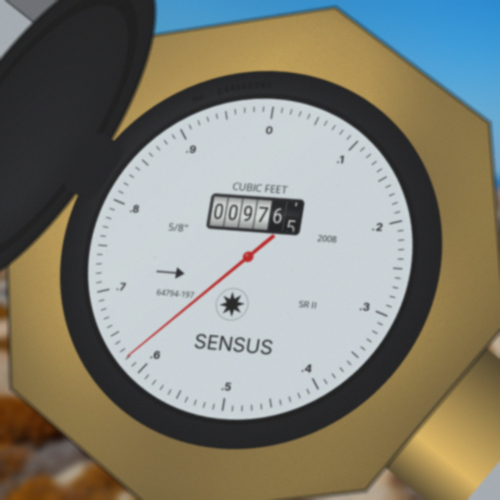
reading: **9764.62** ft³
